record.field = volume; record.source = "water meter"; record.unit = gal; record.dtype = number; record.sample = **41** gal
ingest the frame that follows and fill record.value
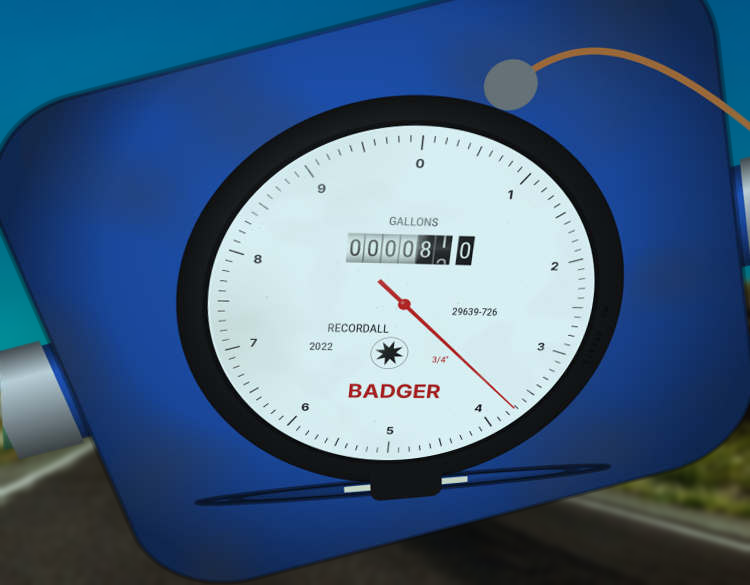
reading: **813.7** gal
